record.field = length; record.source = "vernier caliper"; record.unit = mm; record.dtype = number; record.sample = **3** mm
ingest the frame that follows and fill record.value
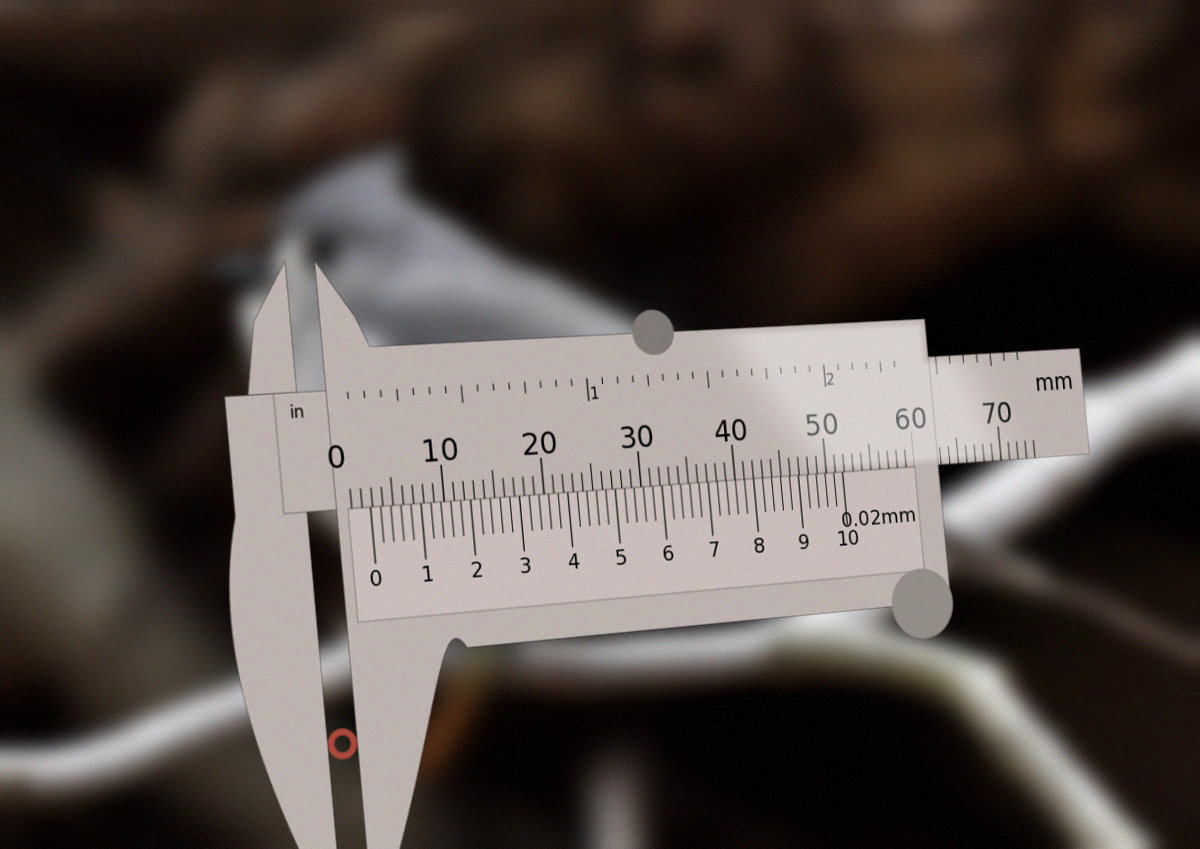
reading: **2.8** mm
